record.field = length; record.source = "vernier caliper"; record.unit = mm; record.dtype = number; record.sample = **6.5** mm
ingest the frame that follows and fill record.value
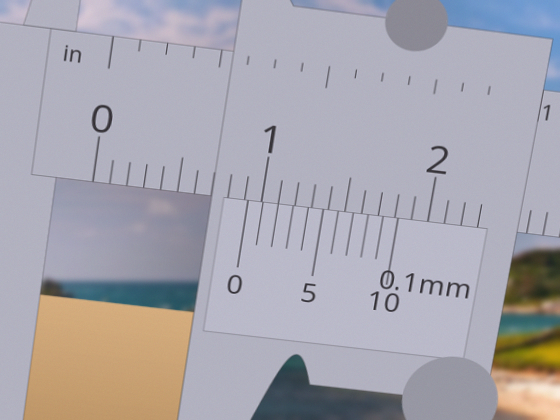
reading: **9.2** mm
